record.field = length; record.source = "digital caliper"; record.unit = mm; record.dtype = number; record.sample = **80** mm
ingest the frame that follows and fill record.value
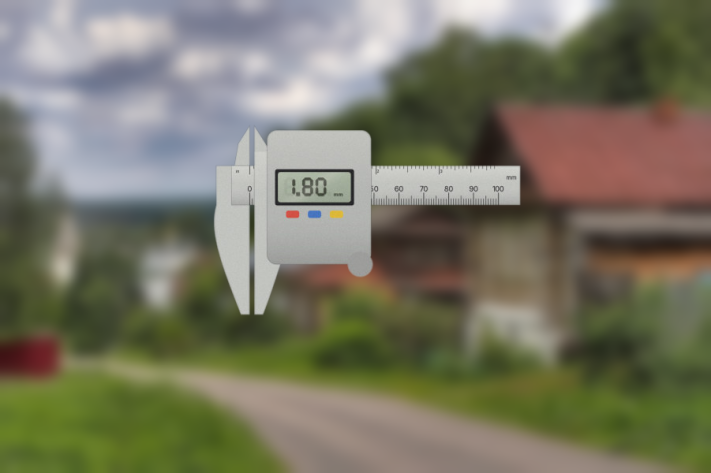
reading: **1.80** mm
